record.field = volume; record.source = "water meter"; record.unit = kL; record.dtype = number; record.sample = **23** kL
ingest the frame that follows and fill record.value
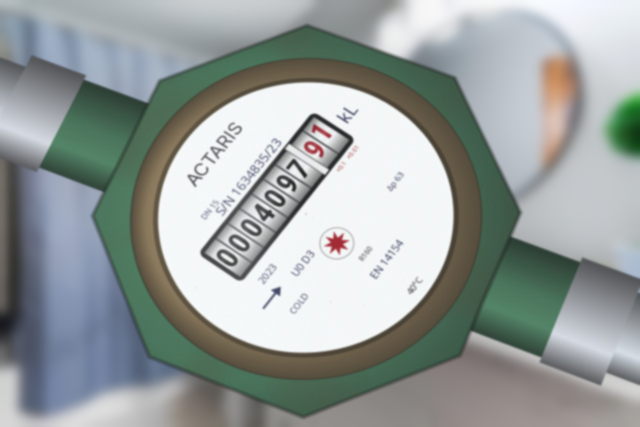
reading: **4097.91** kL
